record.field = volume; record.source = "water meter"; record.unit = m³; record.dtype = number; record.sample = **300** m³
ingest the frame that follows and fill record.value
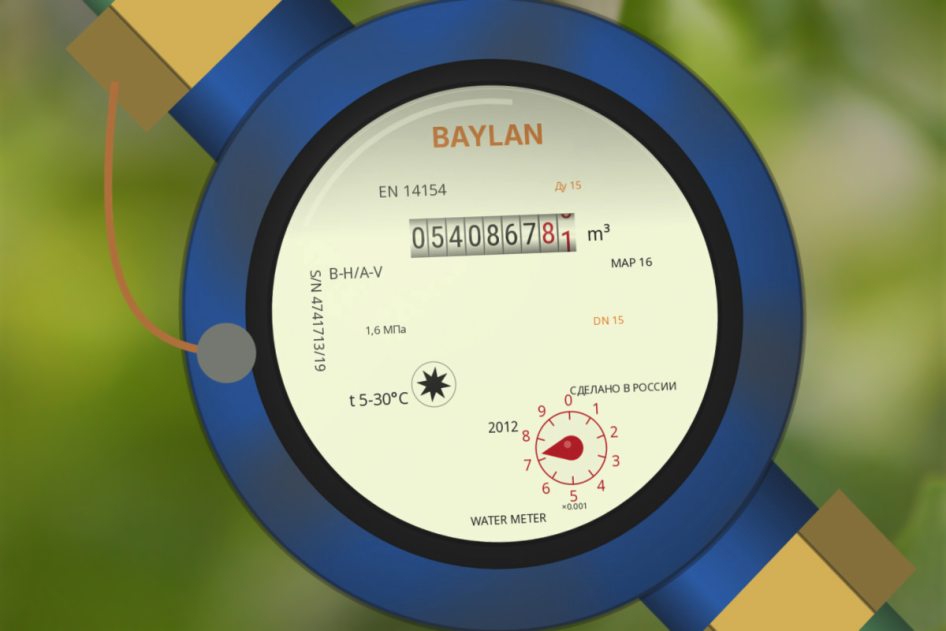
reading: **540867.807** m³
